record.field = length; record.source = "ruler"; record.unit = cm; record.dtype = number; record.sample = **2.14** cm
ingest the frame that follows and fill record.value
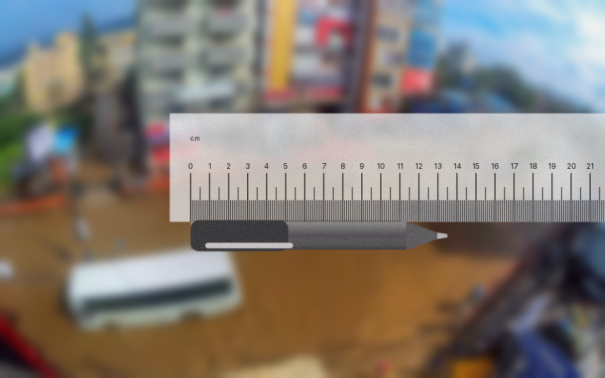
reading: **13.5** cm
